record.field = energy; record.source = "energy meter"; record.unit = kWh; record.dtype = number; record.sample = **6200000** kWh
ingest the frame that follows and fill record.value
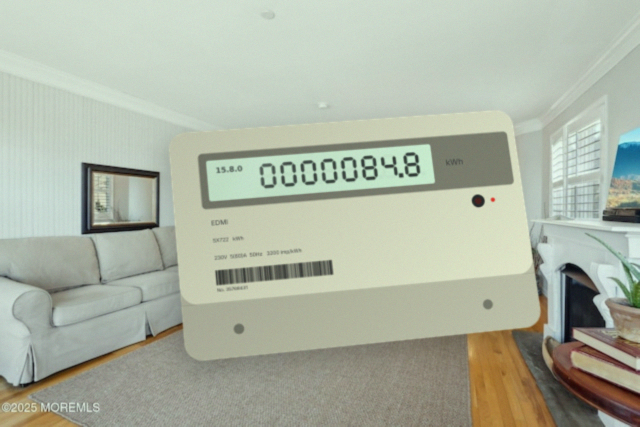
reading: **84.8** kWh
